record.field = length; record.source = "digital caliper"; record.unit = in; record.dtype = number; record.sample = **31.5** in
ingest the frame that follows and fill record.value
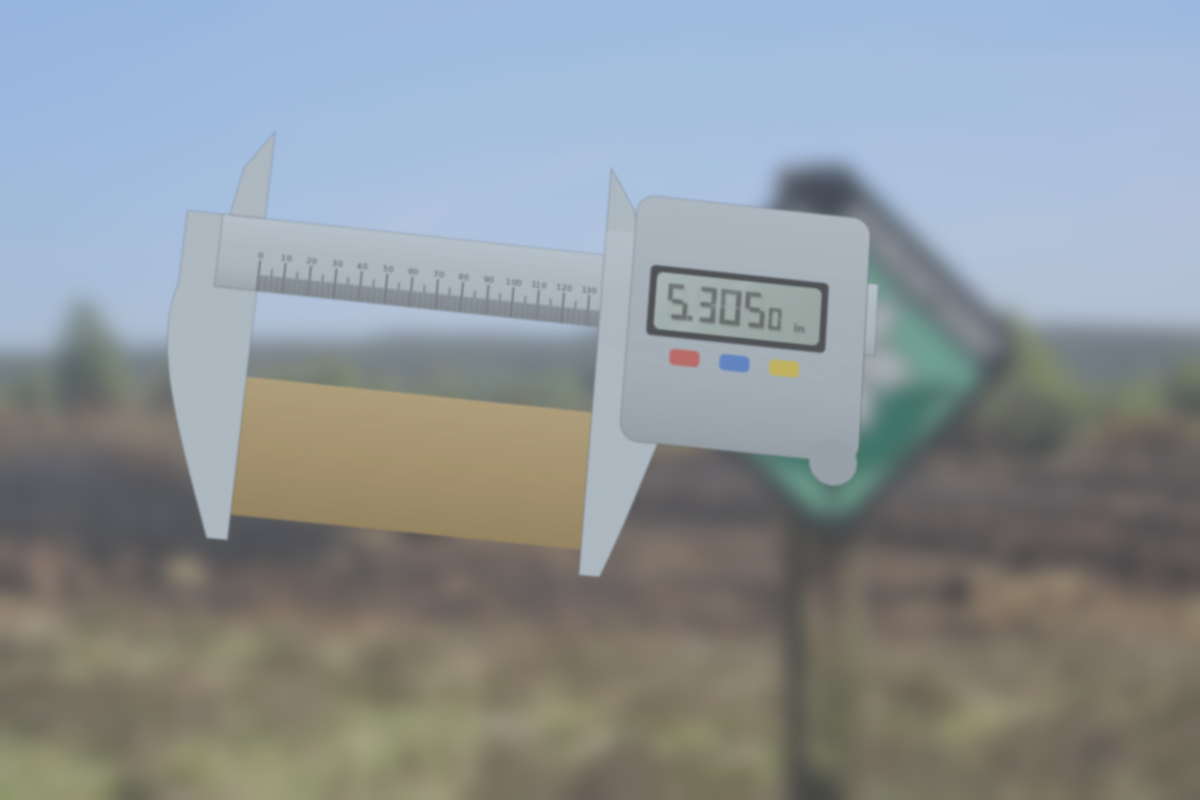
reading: **5.3050** in
